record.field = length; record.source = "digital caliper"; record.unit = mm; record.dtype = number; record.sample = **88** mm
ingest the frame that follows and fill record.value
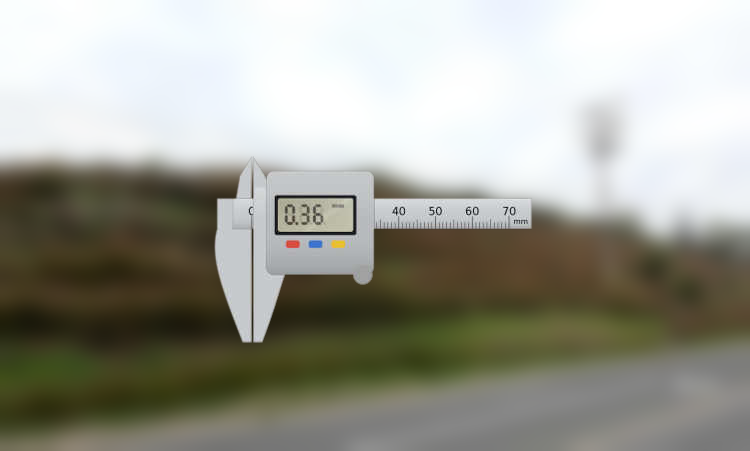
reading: **0.36** mm
